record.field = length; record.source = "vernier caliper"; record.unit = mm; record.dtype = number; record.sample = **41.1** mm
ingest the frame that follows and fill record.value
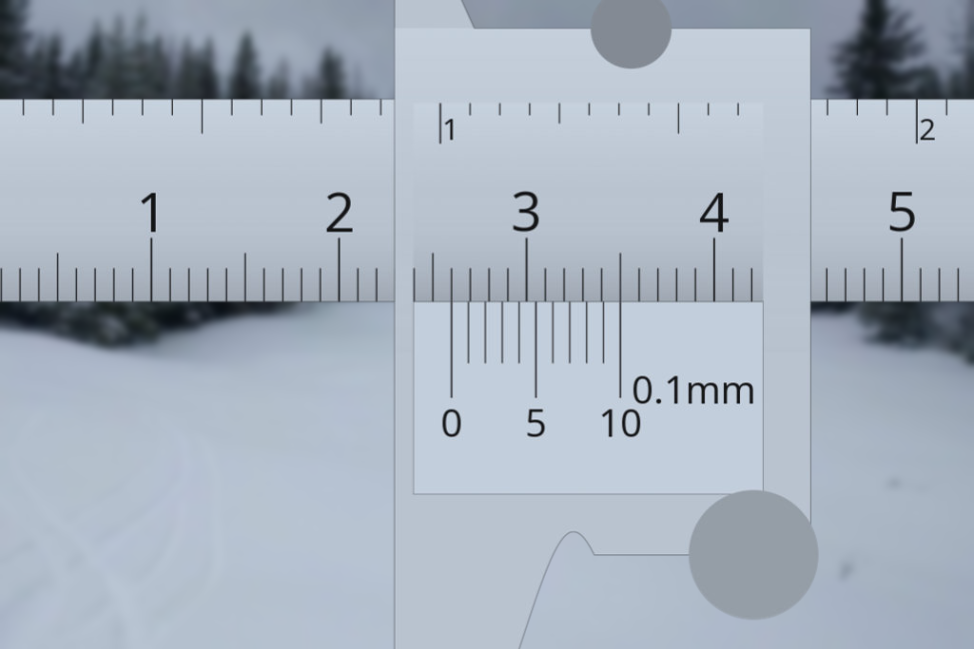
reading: **26.0** mm
